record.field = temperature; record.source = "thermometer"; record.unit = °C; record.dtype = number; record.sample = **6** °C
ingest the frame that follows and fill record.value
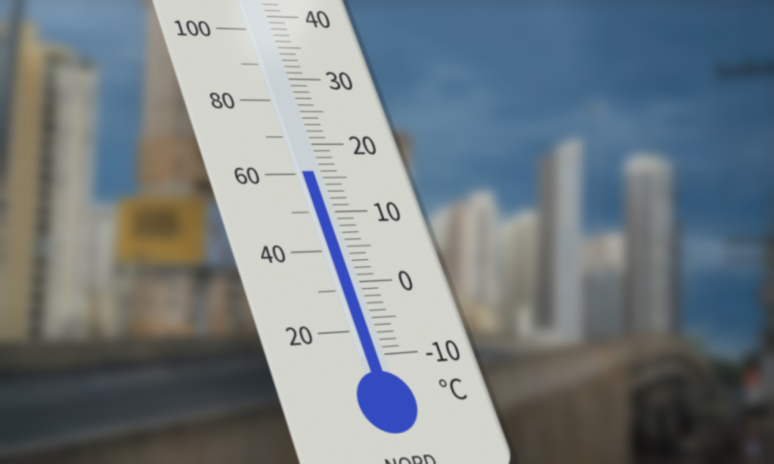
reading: **16** °C
